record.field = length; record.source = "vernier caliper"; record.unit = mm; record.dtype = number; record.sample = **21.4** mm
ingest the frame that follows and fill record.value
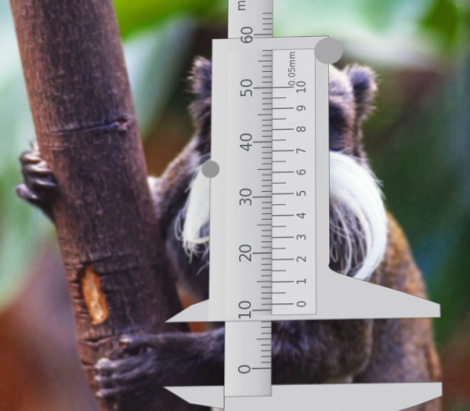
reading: **11.0** mm
